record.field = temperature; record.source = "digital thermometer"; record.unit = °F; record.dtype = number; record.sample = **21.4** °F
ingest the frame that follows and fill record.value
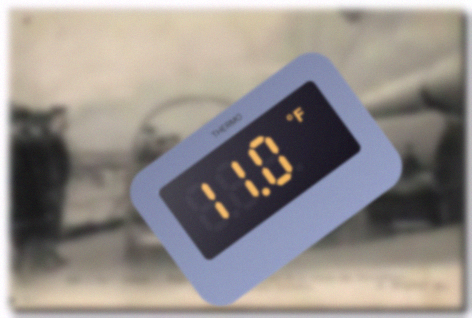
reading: **11.0** °F
